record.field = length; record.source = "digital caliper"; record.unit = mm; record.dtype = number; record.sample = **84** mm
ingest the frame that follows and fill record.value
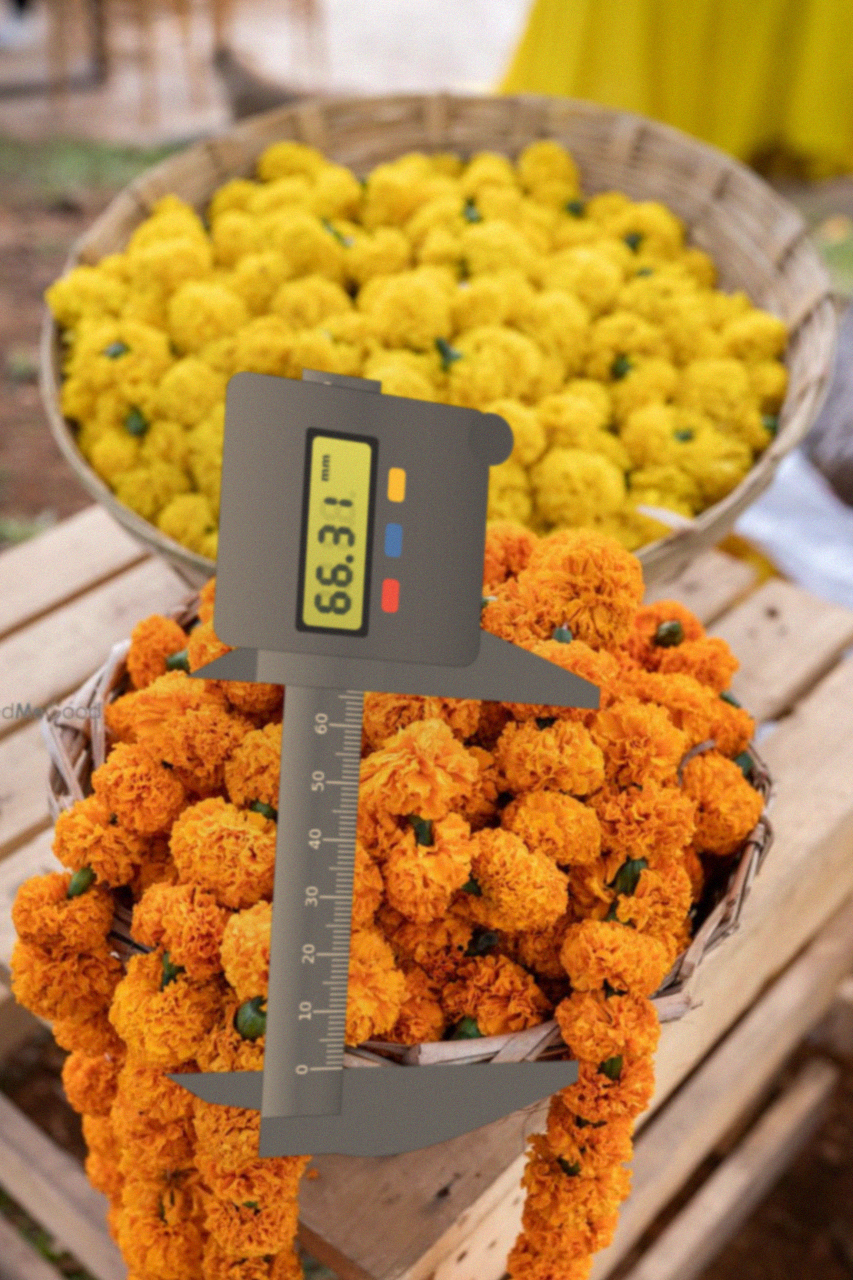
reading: **66.31** mm
